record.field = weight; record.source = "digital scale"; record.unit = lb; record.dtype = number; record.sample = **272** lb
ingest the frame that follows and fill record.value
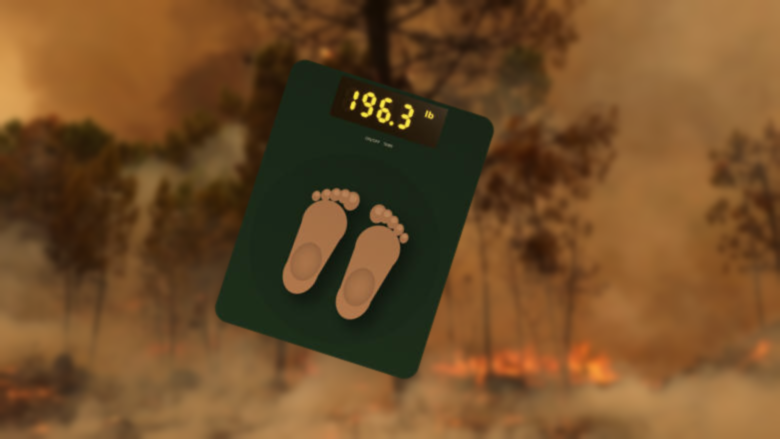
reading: **196.3** lb
